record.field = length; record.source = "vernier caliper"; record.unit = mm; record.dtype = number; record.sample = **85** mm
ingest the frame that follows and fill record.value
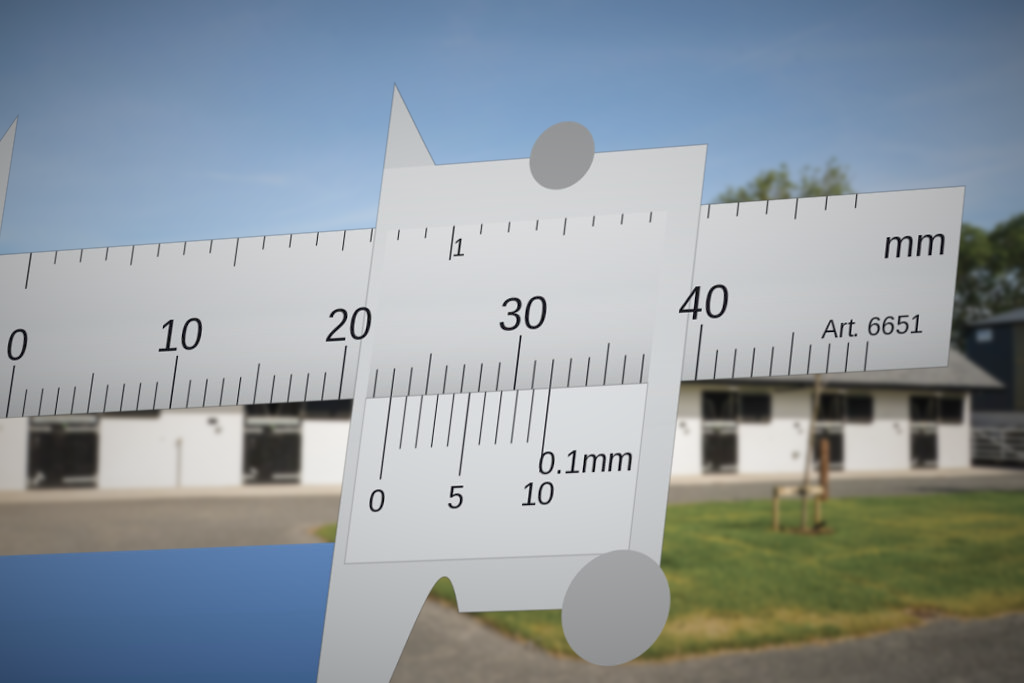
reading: **23.0** mm
